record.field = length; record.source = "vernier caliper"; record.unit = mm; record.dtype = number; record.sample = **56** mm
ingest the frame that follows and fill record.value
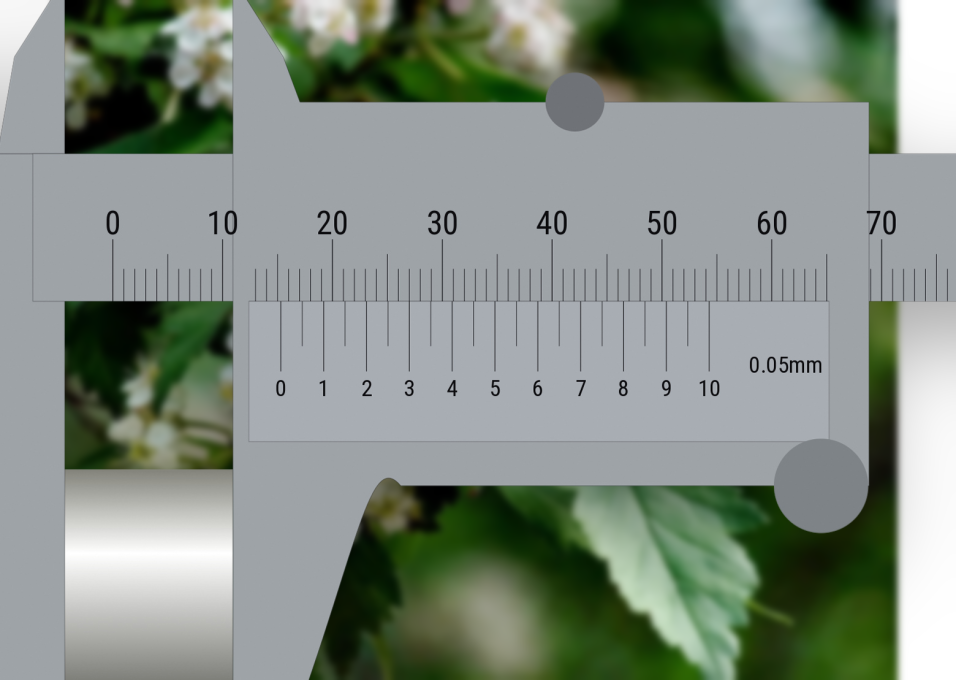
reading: **15.3** mm
